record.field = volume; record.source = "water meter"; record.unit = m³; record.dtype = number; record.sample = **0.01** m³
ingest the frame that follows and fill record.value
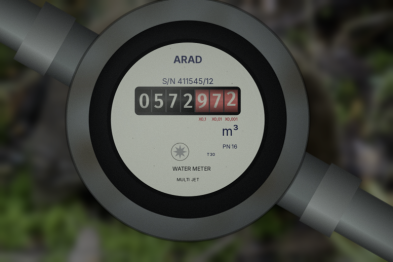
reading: **572.972** m³
